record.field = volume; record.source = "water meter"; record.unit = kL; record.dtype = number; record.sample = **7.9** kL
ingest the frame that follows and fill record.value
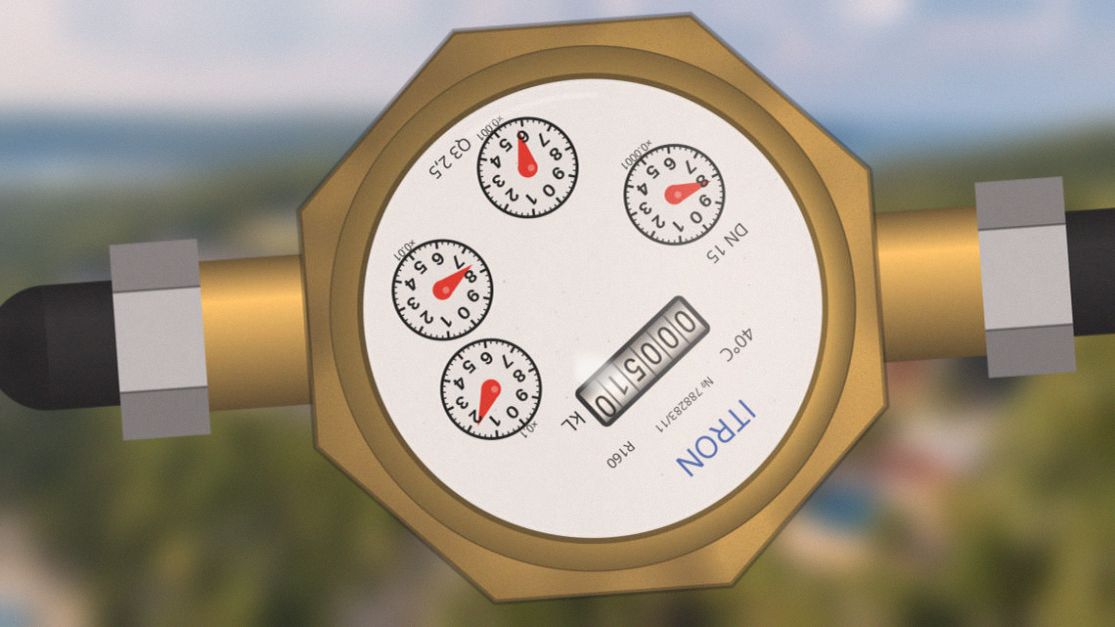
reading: **510.1758** kL
